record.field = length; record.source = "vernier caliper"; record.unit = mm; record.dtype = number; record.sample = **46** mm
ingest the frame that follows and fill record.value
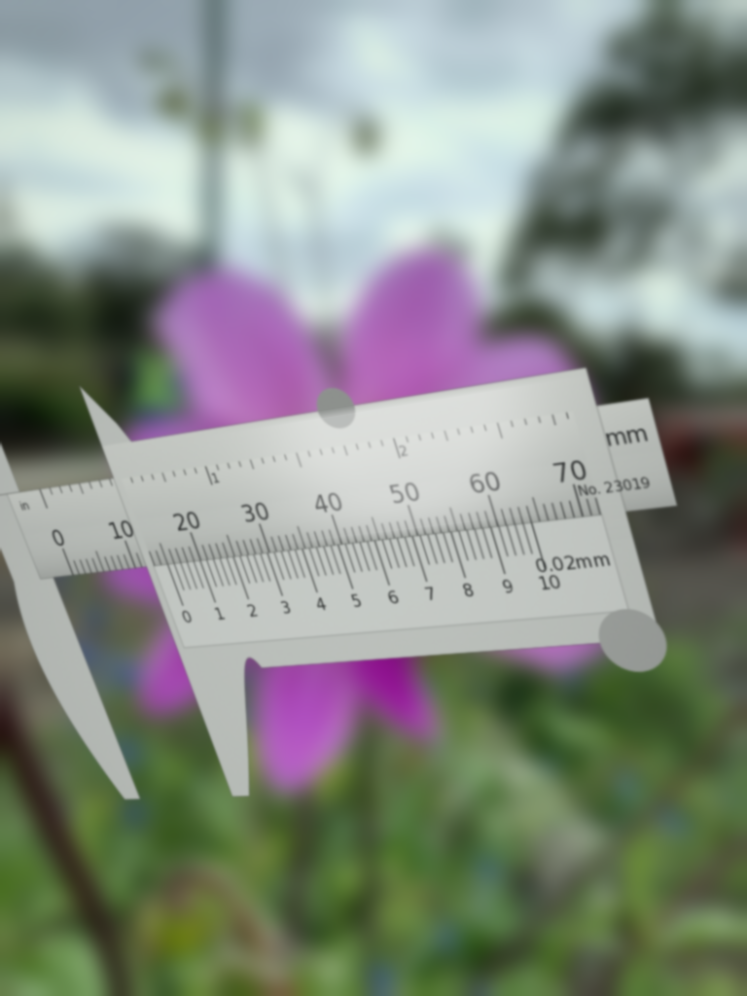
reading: **15.0** mm
